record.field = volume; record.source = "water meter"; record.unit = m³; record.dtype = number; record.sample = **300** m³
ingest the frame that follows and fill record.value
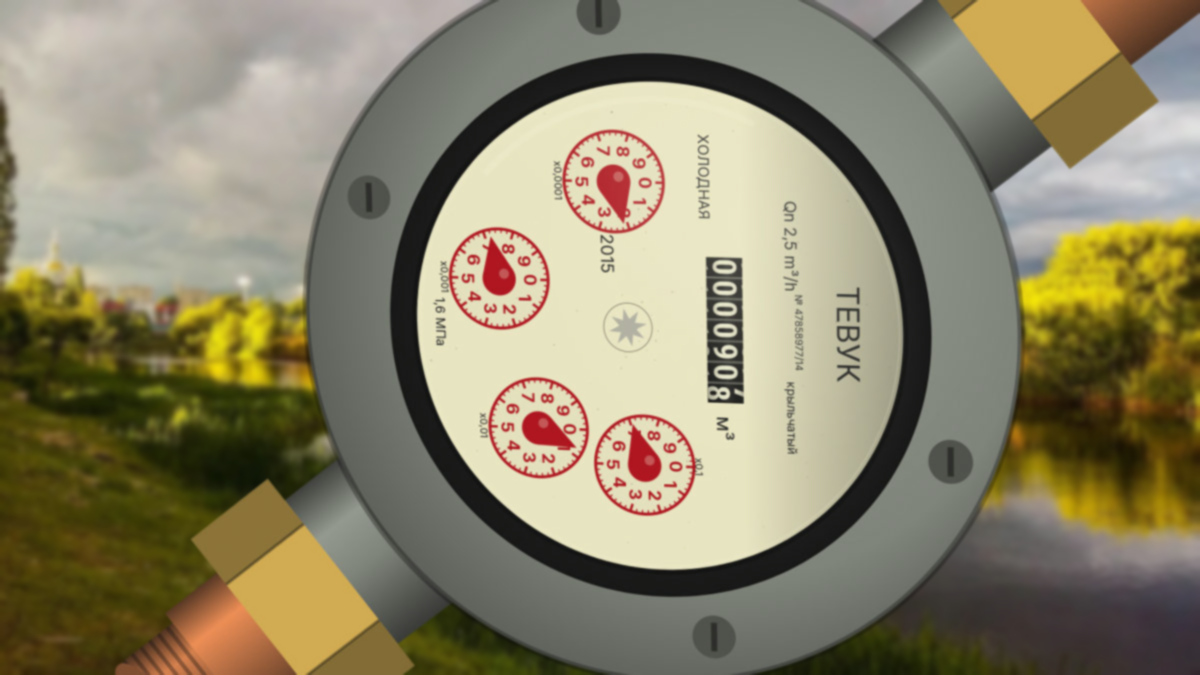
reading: **907.7072** m³
